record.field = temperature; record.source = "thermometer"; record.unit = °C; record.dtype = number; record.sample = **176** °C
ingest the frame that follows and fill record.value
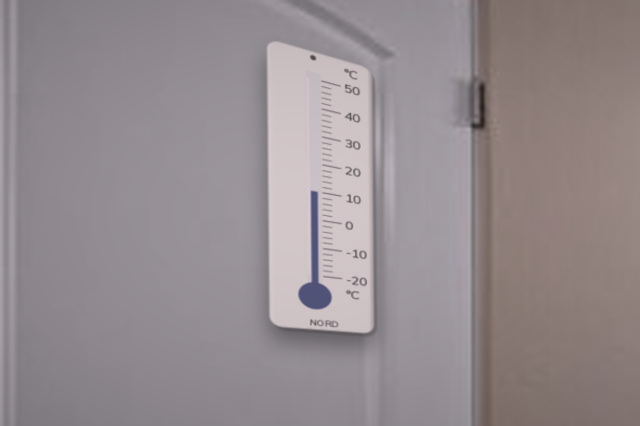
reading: **10** °C
